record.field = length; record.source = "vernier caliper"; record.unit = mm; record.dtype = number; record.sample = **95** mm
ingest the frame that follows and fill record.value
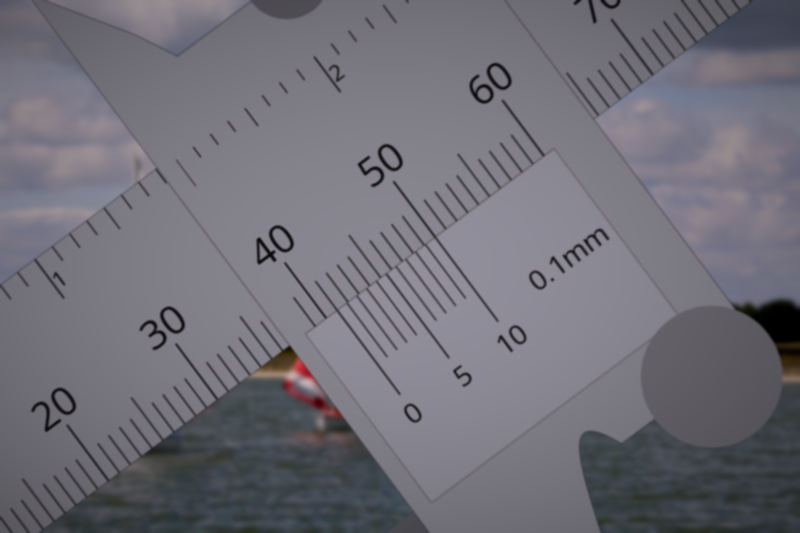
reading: **41.0** mm
